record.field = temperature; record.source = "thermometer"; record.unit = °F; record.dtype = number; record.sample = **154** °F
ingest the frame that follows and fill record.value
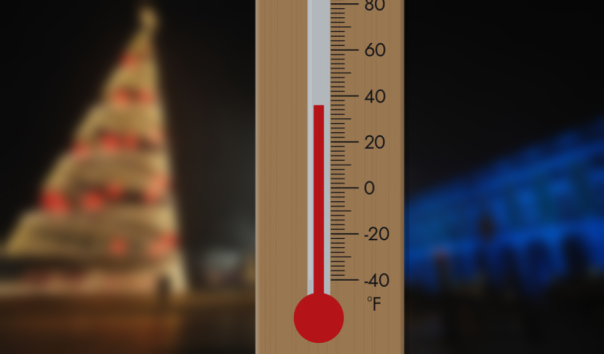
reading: **36** °F
